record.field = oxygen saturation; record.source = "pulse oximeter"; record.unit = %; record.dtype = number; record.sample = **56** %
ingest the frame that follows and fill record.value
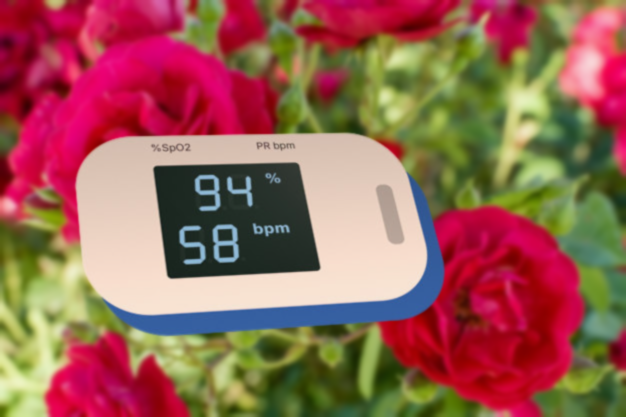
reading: **94** %
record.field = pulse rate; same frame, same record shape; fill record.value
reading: **58** bpm
